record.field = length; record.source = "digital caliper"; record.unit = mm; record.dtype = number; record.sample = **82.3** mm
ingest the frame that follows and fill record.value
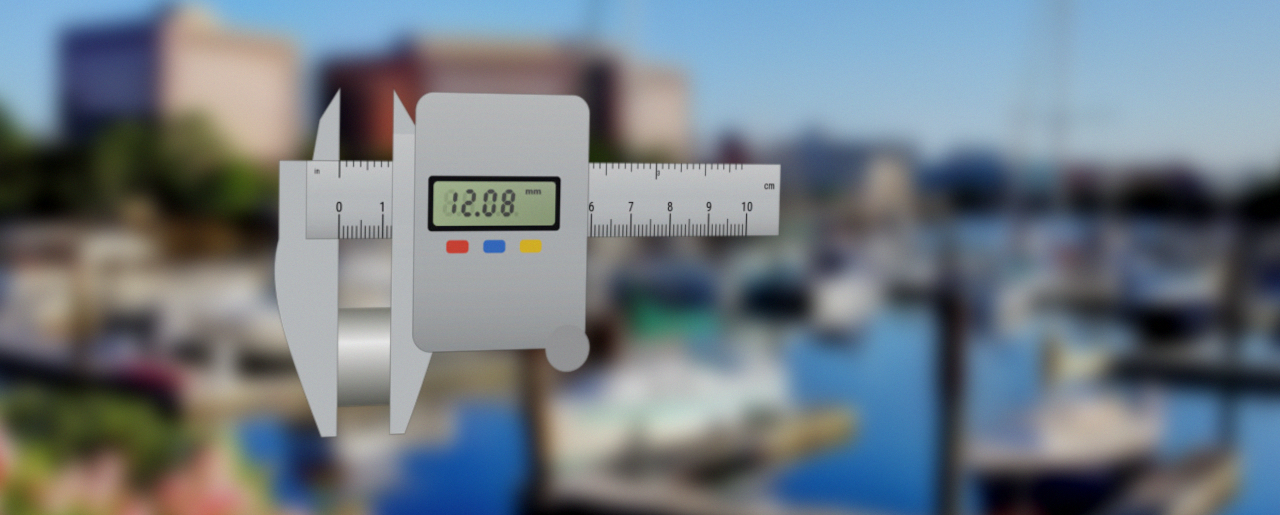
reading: **12.08** mm
